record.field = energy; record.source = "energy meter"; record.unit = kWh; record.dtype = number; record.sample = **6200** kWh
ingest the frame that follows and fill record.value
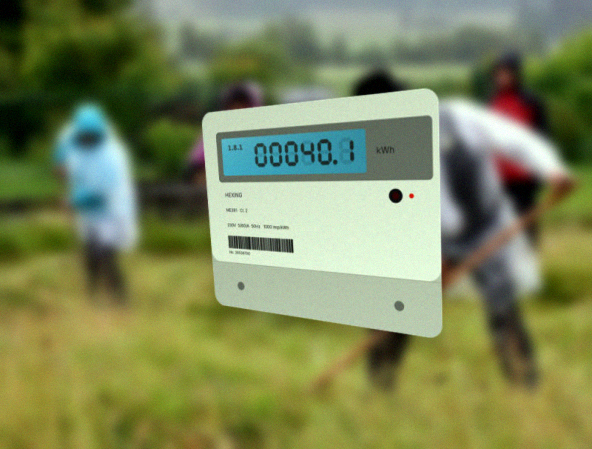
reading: **40.1** kWh
